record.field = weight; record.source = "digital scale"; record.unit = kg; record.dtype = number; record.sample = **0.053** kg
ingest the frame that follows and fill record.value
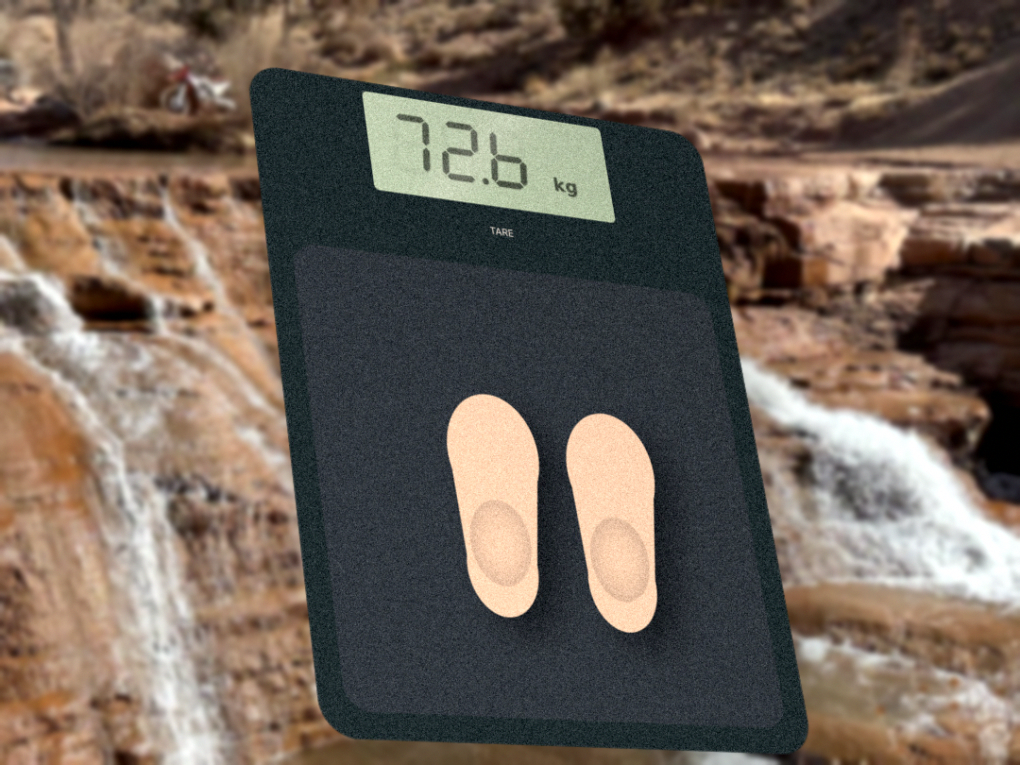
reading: **72.6** kg
